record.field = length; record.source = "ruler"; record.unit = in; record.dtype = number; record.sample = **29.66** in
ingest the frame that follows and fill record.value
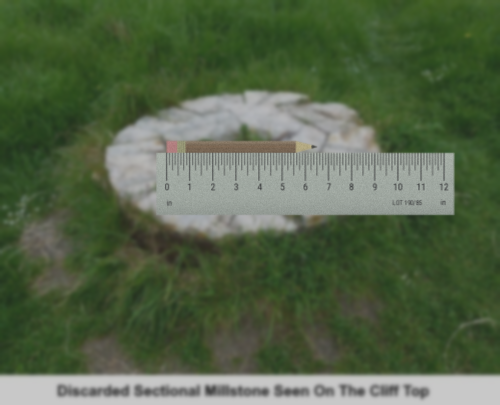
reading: **6.5** in
